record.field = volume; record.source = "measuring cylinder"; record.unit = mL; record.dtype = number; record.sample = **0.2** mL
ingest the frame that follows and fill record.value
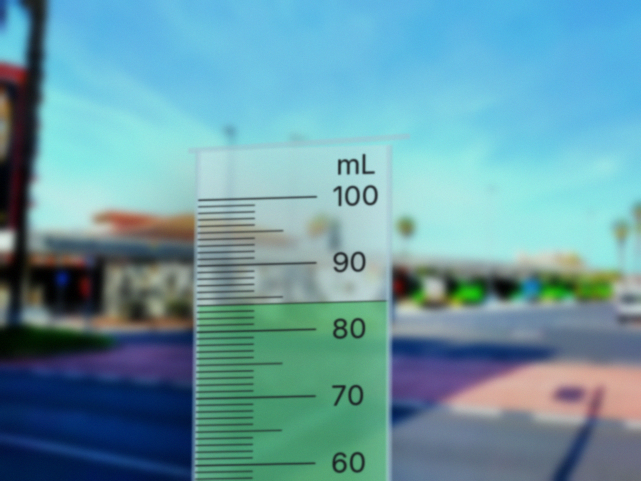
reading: **84** mL
